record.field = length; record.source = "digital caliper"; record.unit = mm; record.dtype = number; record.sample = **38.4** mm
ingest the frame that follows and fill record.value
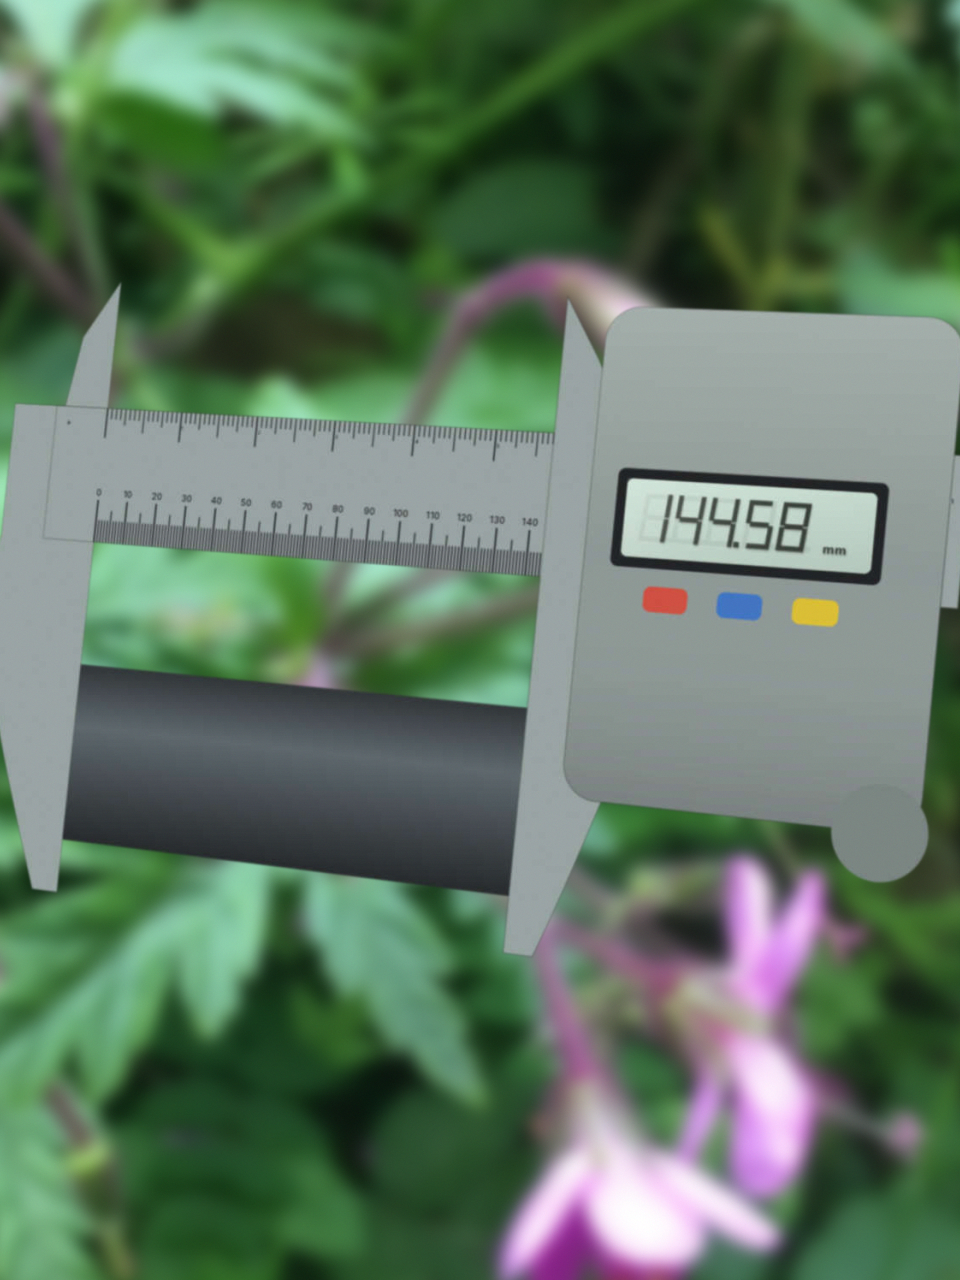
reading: **144.58** mm
